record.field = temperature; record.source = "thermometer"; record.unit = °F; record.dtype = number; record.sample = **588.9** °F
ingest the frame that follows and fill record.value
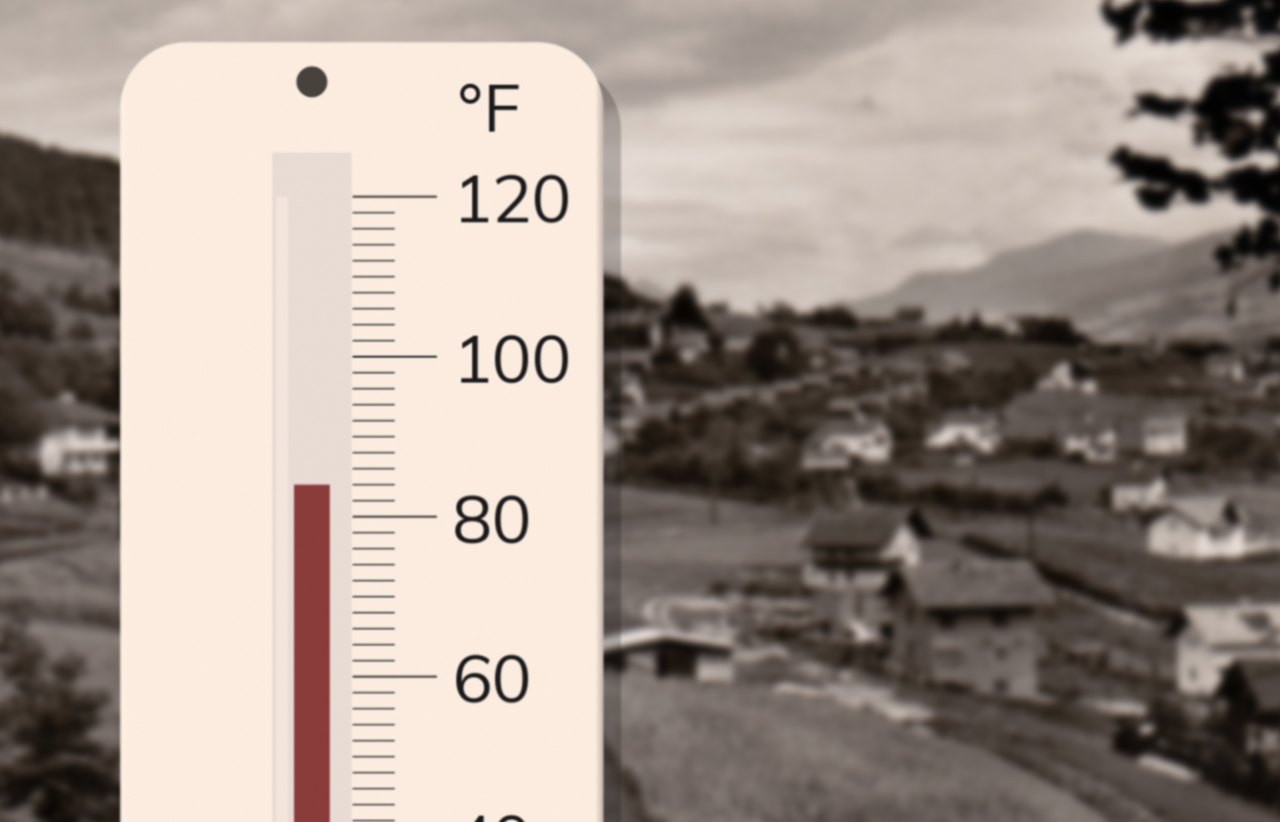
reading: **84** °F
